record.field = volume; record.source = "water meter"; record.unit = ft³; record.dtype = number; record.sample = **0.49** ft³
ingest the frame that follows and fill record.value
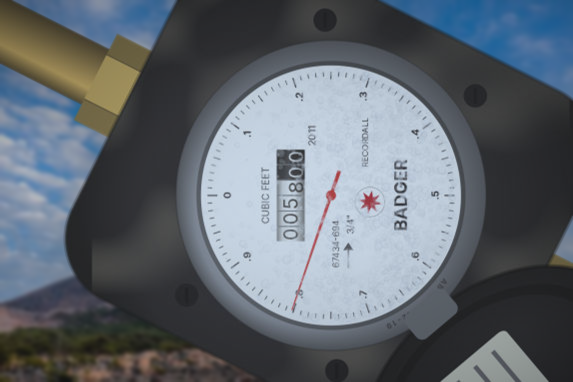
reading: **5799.80** ft³
